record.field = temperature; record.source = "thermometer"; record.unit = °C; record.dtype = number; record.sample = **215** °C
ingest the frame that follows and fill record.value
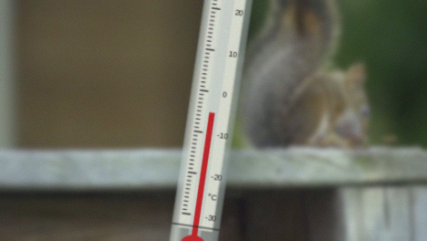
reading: **-5** °C
